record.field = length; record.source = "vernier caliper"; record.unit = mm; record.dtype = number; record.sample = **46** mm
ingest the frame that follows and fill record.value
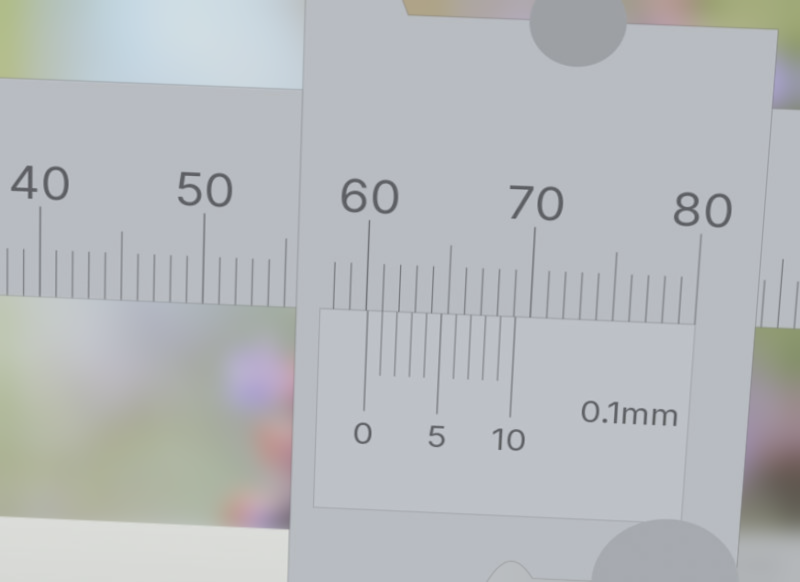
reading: **60.1** mm
